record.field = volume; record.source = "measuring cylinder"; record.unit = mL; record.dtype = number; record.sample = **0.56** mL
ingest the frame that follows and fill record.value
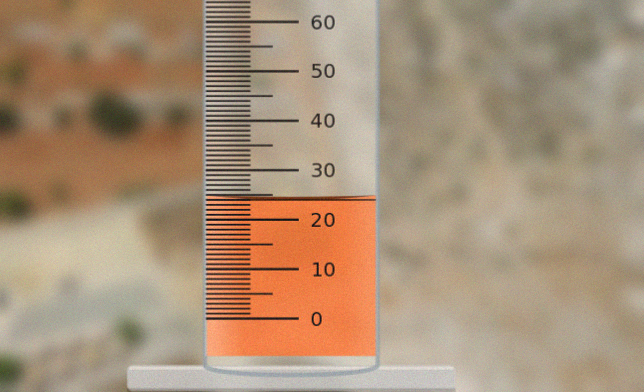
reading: **24** mL
